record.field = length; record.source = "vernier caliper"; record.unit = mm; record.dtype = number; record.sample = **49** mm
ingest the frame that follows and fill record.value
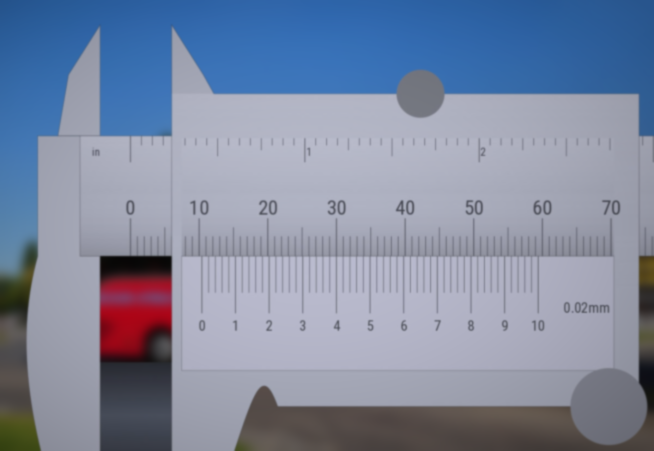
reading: **10.4** mm
